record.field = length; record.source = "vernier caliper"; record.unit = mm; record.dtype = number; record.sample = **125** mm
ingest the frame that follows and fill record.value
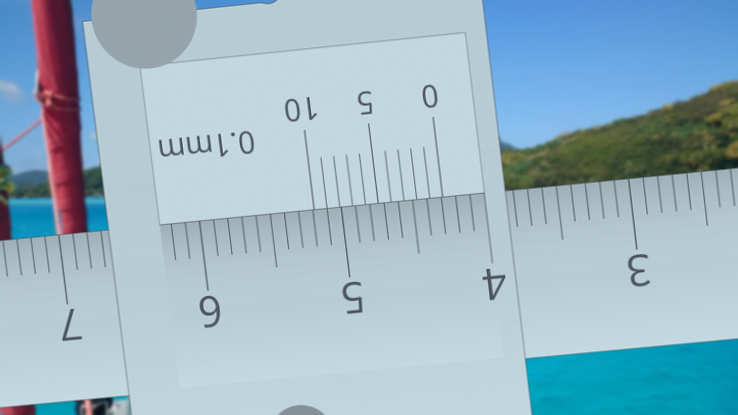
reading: **42.9** mm
